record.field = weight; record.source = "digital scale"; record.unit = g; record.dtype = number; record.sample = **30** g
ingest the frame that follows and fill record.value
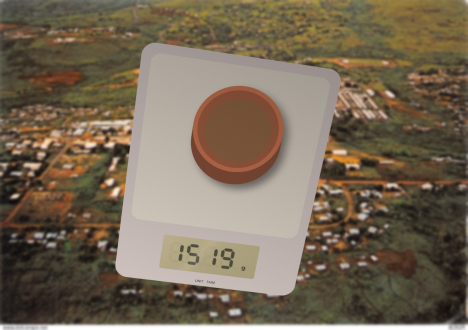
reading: **1519** g
